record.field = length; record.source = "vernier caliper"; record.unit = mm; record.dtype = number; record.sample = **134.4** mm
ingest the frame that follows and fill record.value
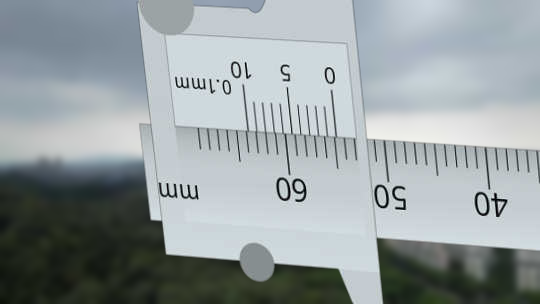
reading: **54.8** mm
